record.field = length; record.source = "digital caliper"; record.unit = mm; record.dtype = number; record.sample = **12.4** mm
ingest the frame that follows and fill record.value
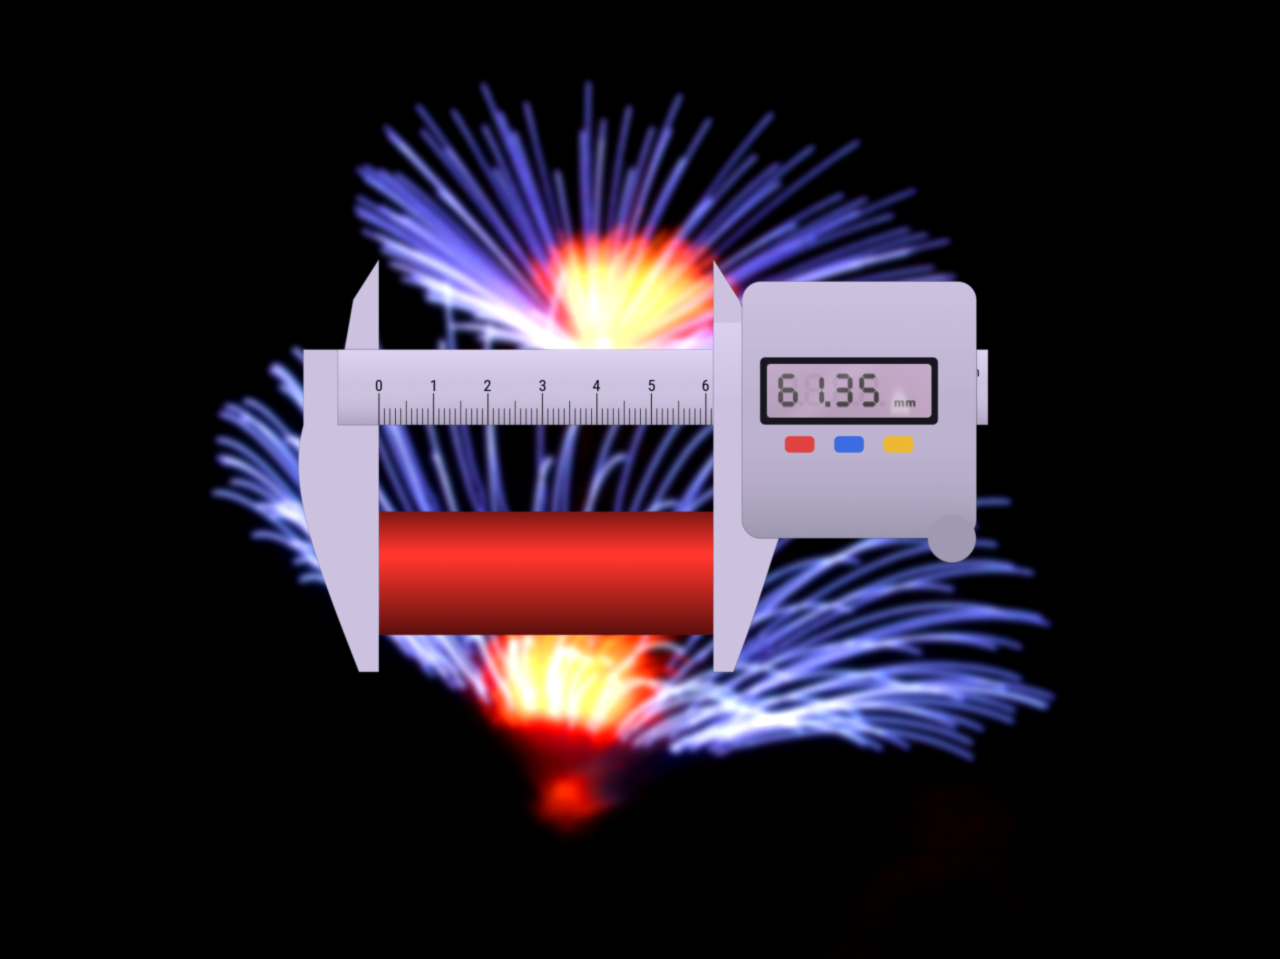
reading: **61.35** mm
